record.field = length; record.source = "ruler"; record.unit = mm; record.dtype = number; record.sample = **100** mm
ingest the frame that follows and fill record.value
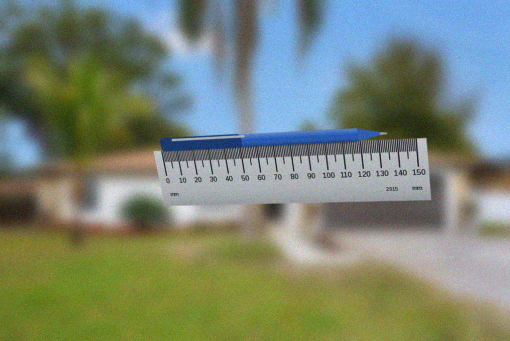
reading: **135** mm
